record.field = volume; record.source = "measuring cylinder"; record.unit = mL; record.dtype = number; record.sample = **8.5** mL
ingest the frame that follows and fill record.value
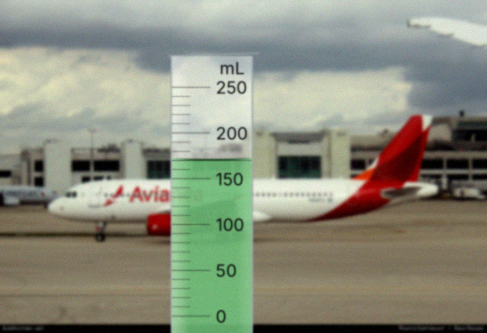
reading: **170** mL
